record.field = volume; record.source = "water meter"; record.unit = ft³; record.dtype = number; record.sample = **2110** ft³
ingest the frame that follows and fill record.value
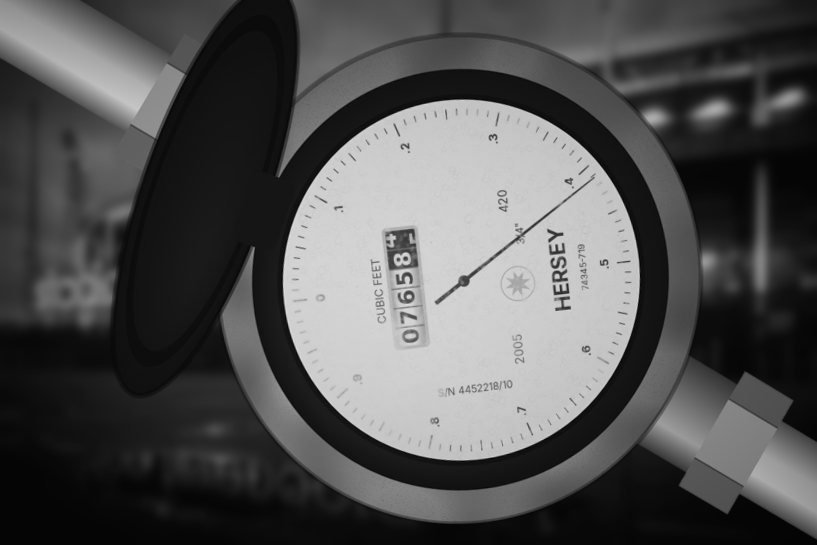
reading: **76584.41** ft³
